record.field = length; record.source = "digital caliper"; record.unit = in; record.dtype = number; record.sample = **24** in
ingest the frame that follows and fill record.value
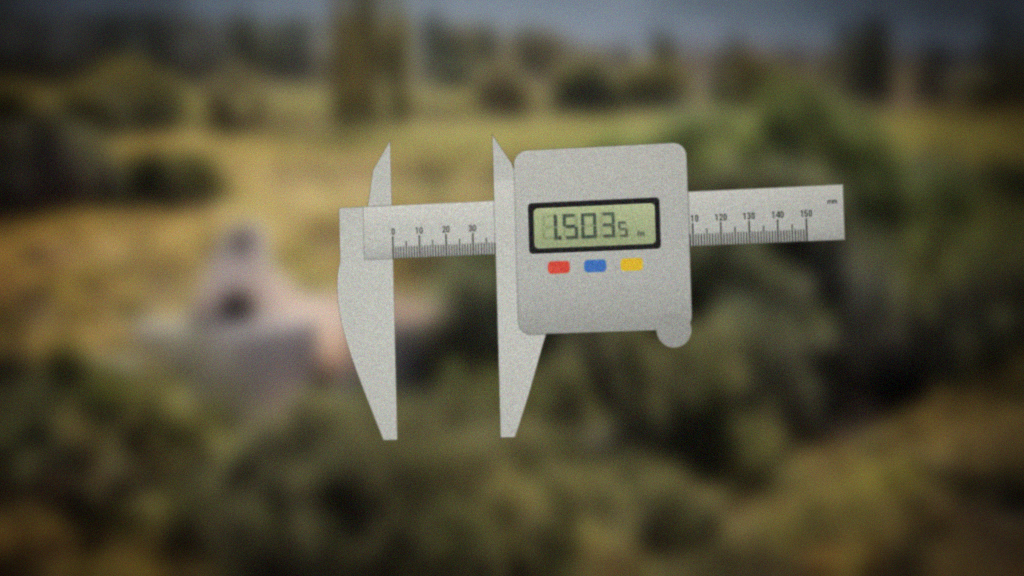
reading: **1.5035** in
